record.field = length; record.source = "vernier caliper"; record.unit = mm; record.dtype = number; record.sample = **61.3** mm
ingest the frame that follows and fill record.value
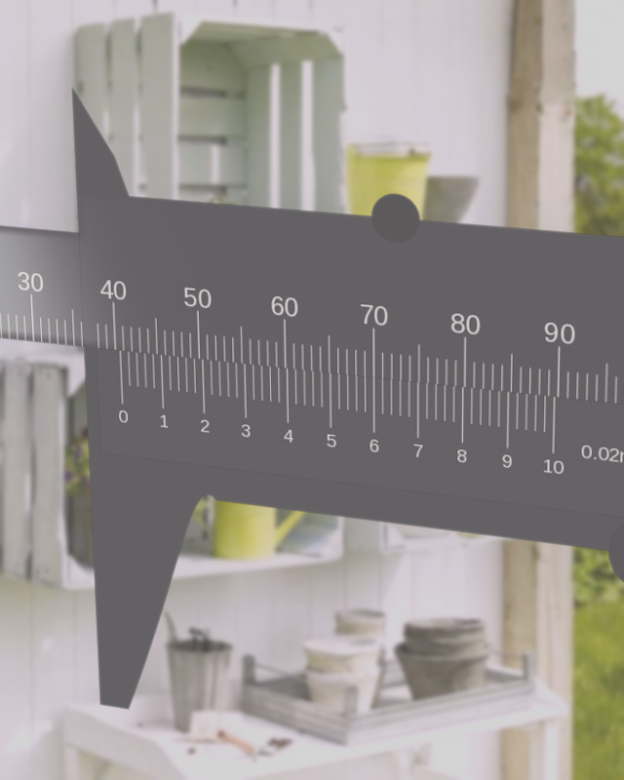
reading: **40.6** mm
